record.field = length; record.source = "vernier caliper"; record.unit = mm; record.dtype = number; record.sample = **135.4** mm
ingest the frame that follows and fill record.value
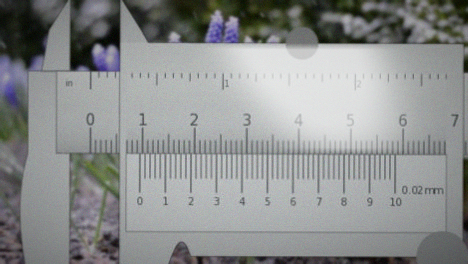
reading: **9.5** mm
